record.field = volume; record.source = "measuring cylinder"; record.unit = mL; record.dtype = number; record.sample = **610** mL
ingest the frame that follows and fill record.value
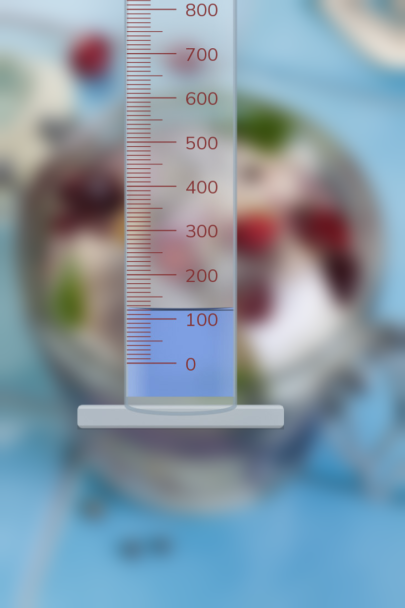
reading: **120** mL
